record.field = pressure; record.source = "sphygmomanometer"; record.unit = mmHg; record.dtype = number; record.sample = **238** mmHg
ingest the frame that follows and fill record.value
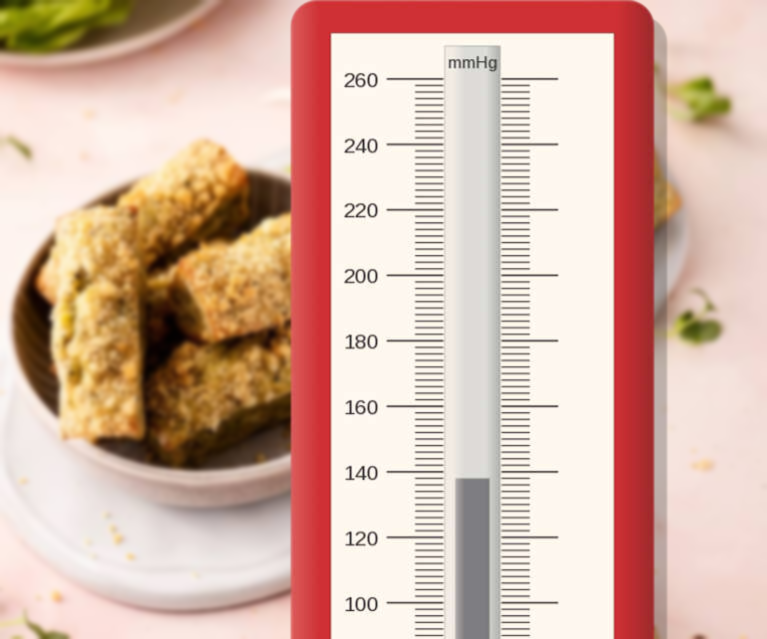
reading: **138** mmHg
